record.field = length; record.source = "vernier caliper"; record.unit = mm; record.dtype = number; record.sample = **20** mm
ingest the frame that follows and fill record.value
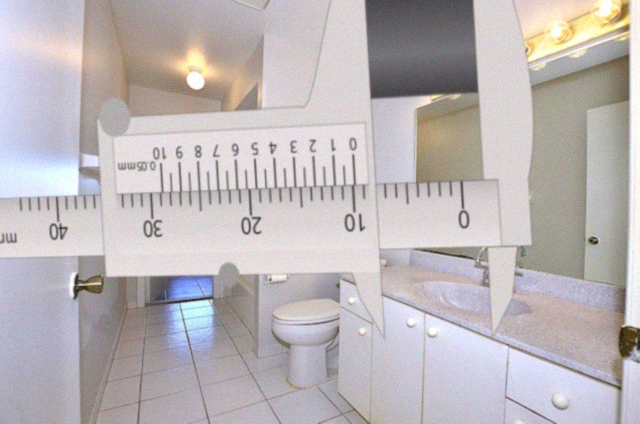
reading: **9.8** mm
